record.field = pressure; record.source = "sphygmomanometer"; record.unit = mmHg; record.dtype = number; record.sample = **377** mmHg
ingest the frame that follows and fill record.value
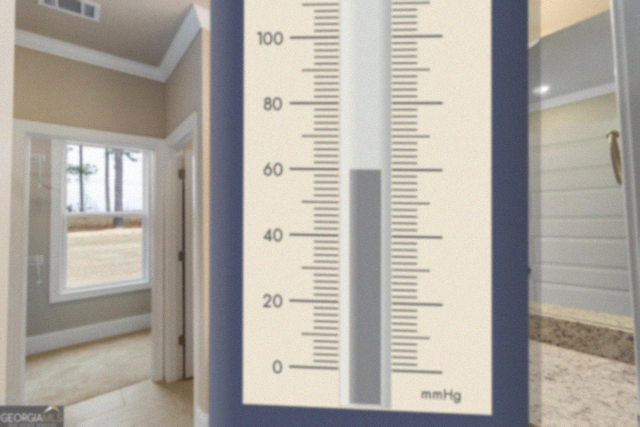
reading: **60** mmHg
